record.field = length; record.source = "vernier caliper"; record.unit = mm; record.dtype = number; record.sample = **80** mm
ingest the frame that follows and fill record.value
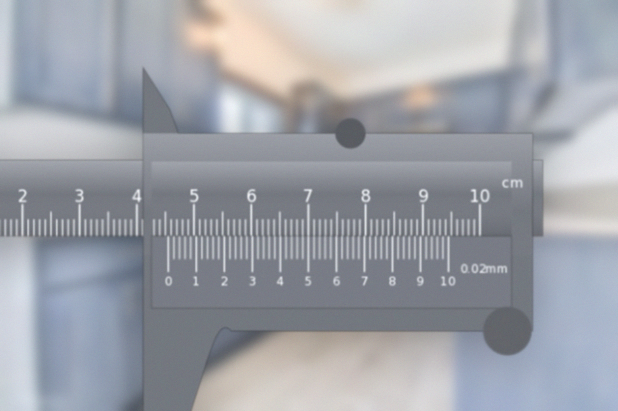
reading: **45.5** mm
